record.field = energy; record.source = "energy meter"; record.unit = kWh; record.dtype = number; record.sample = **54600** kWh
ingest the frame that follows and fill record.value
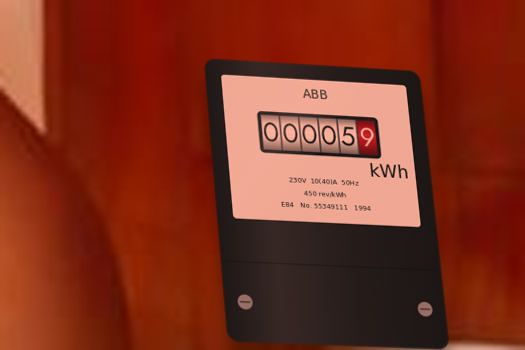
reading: **5.9** kWh
